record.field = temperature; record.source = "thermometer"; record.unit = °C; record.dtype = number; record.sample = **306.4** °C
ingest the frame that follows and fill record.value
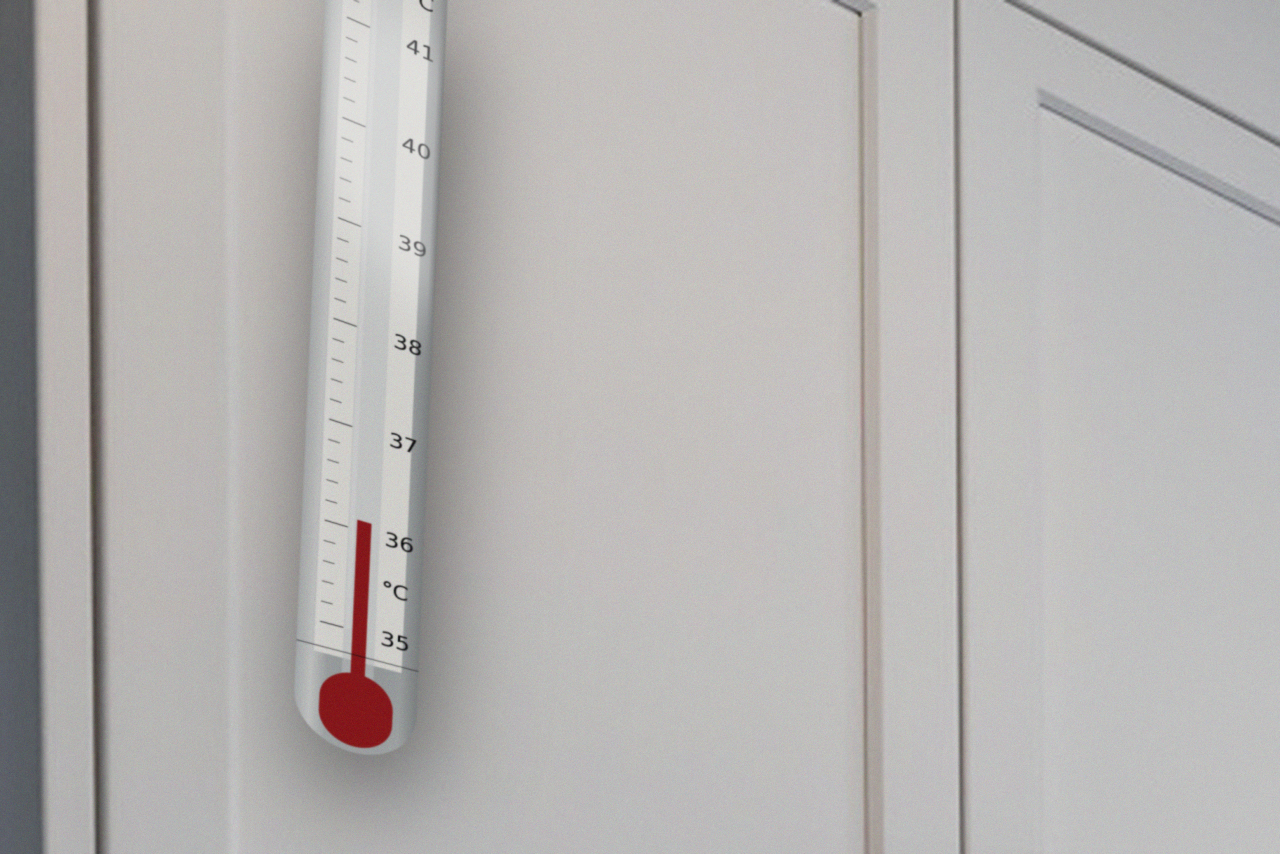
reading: **36.1** °C
